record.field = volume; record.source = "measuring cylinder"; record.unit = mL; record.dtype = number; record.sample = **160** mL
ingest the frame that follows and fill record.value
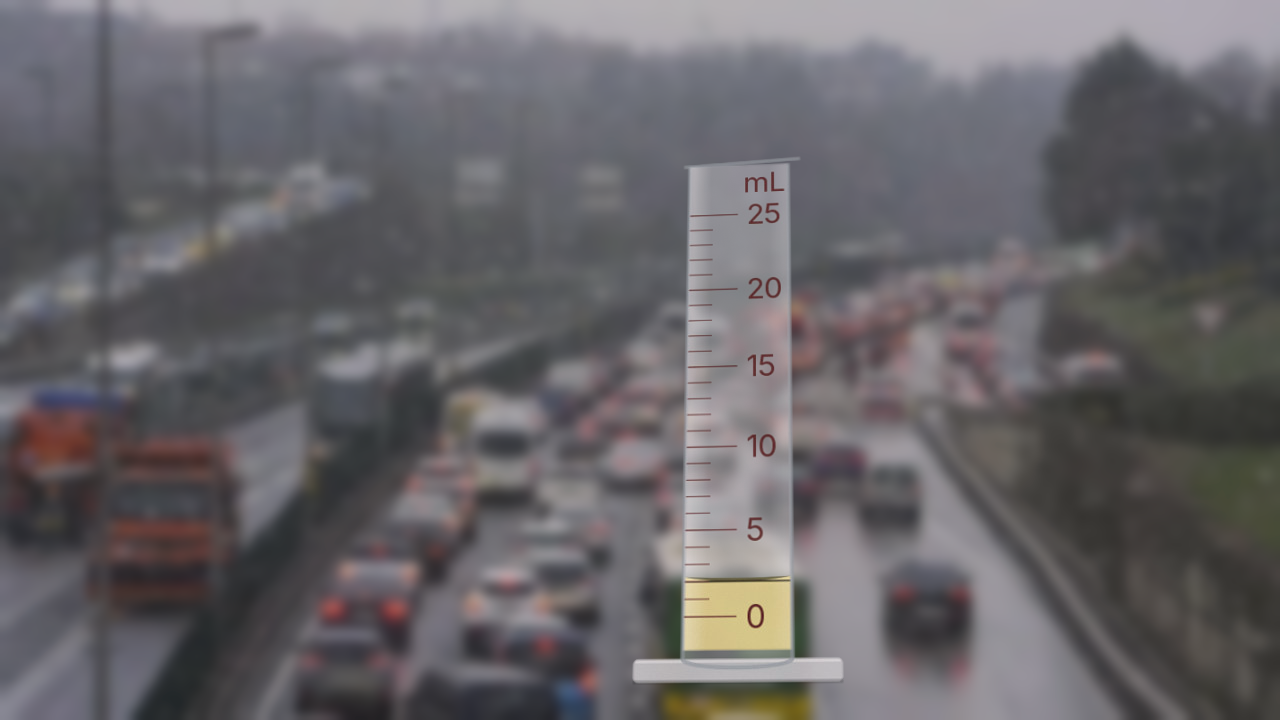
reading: **2** mL
